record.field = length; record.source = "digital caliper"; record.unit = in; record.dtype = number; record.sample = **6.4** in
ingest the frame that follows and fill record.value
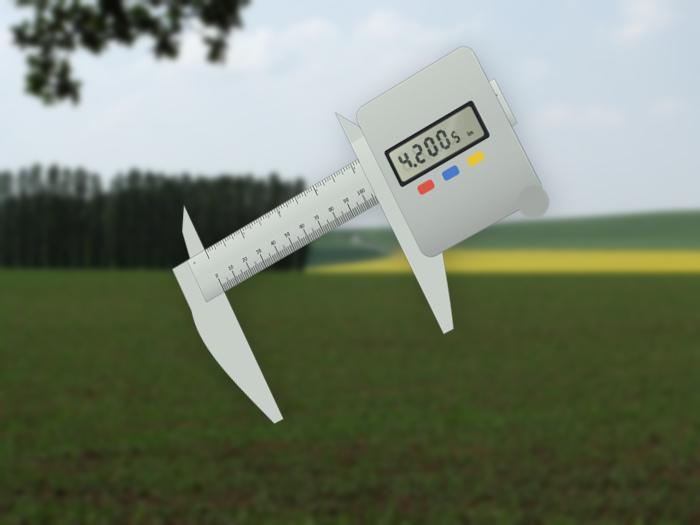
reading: **4.2005** in
